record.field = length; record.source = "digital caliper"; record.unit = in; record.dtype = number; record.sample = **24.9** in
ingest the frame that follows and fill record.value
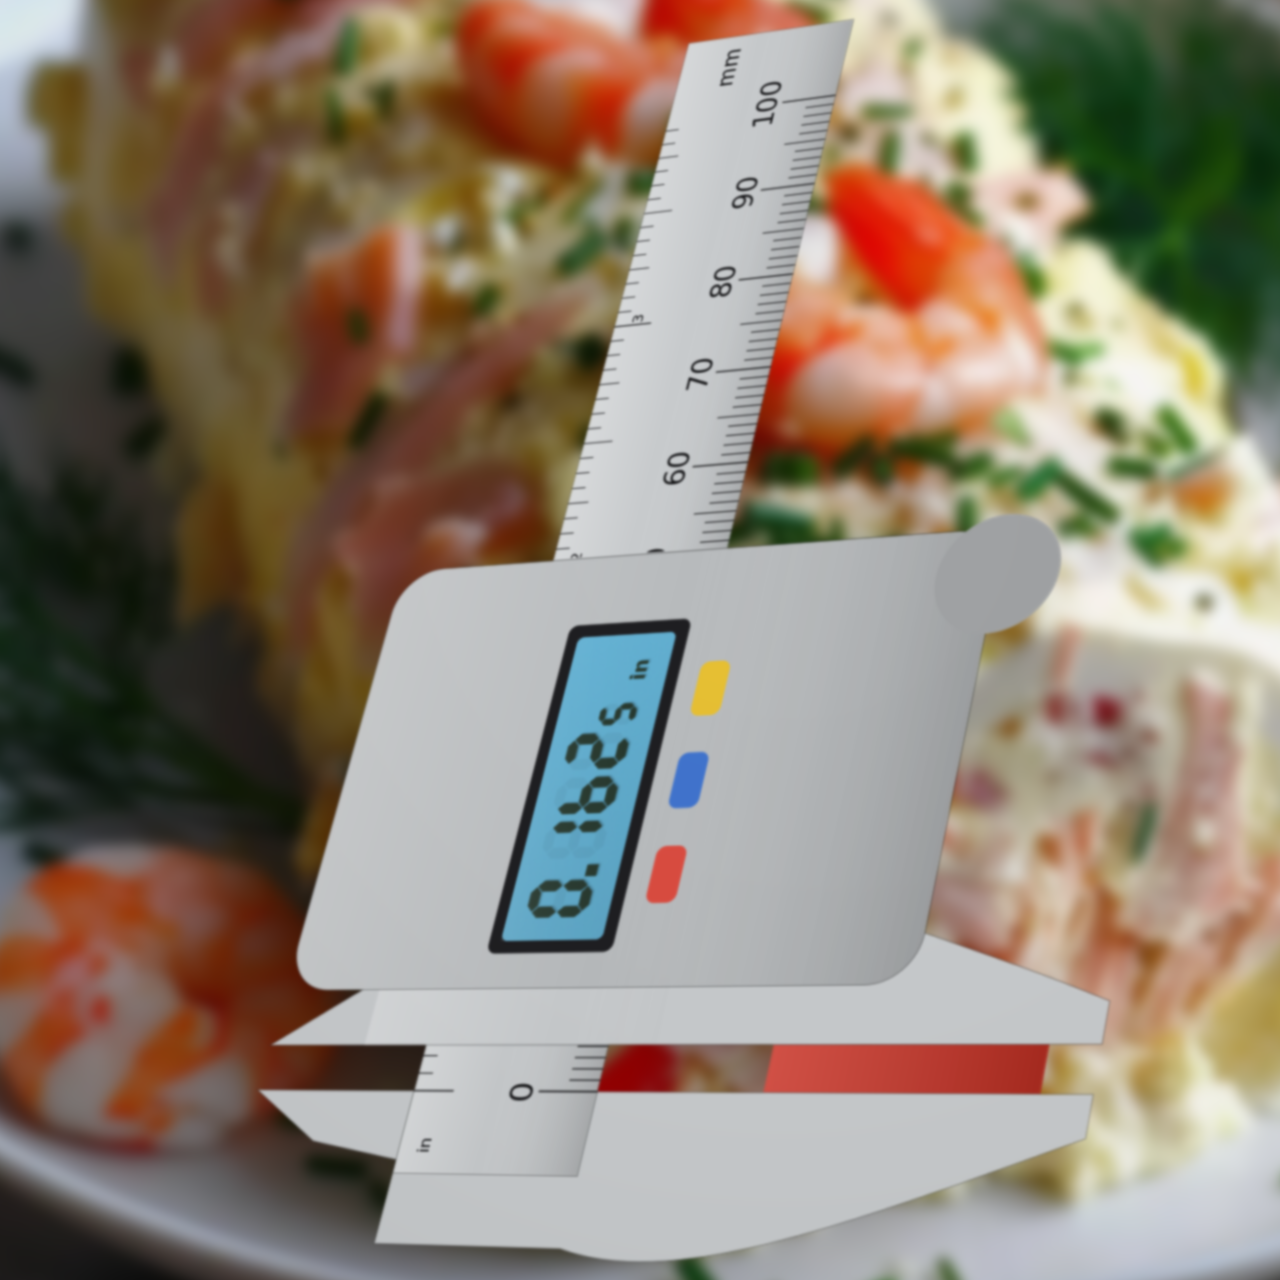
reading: **0.1625** in
